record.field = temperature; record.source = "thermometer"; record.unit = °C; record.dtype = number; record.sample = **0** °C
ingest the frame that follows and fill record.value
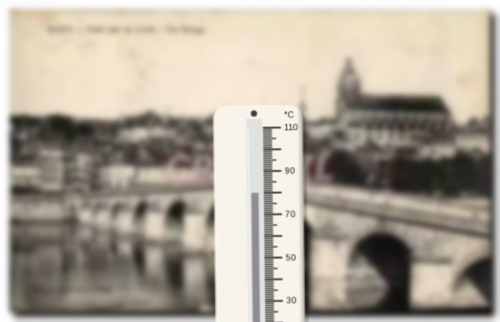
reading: **80** °C
